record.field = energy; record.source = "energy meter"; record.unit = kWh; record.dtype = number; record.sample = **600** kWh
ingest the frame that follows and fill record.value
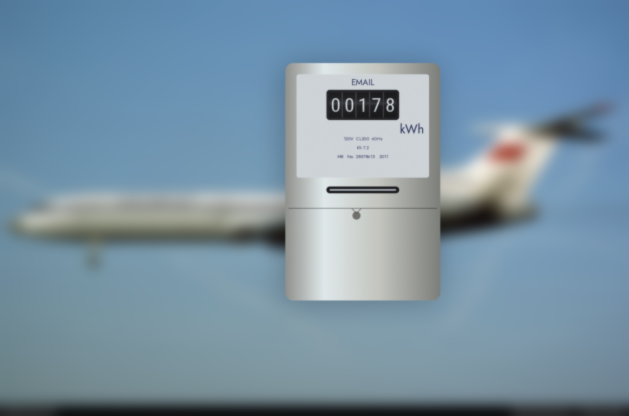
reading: **178** kWh
